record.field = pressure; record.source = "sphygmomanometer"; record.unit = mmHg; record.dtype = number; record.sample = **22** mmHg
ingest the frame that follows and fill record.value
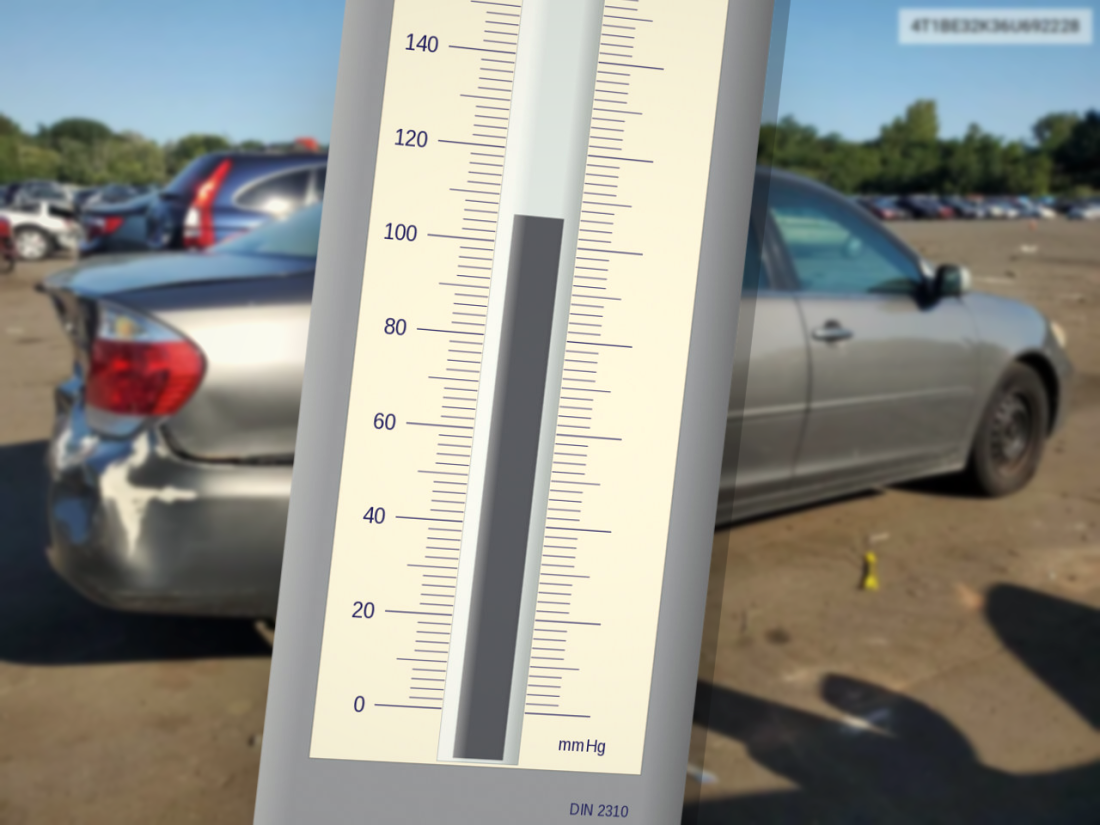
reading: **106** mmHg
